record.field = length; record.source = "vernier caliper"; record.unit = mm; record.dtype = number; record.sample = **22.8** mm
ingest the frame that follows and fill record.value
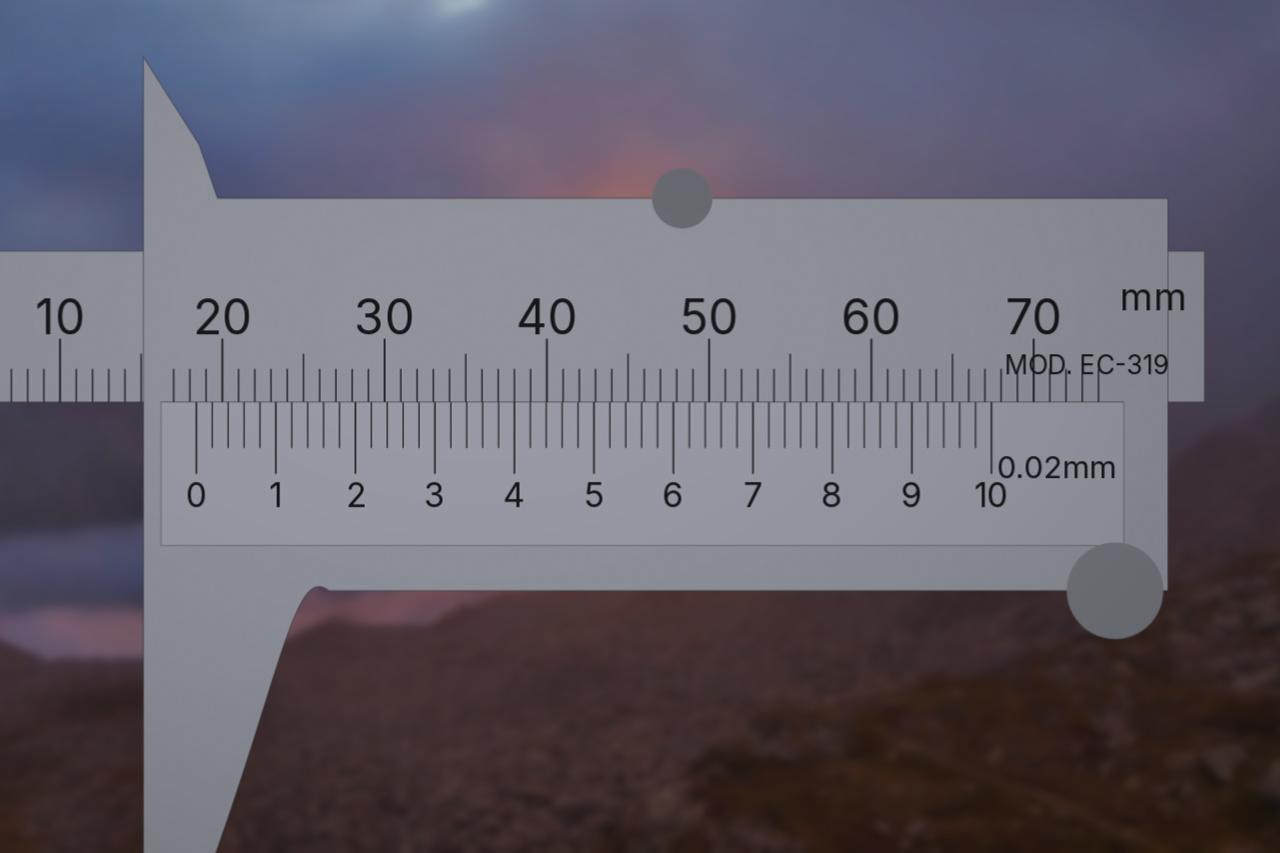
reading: **18.4** mm
